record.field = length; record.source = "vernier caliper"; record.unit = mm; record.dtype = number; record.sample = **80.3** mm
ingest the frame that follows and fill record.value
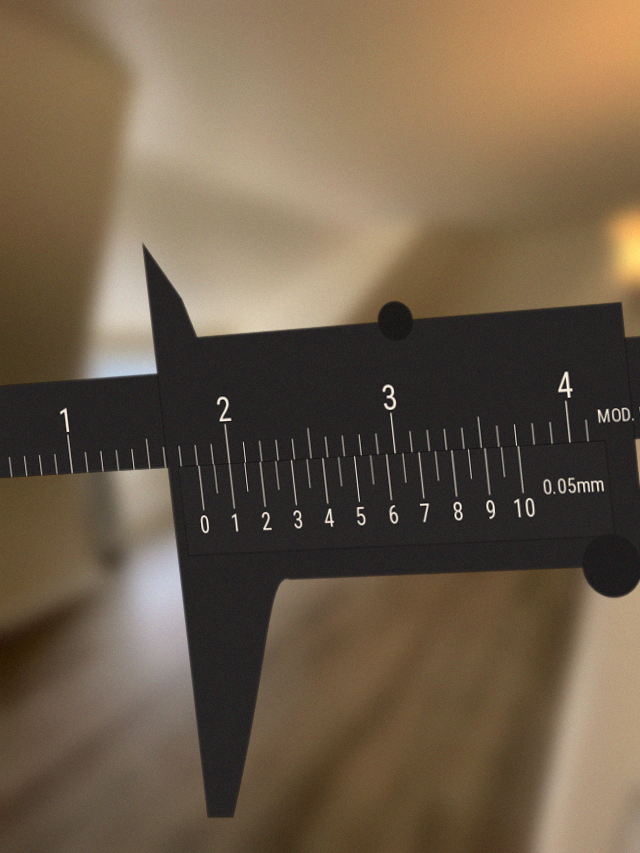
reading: **18.1** mm
